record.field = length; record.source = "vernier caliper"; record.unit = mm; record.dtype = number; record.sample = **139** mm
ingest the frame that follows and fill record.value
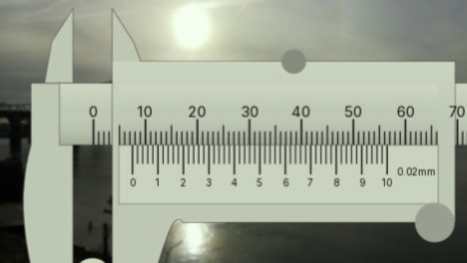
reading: **7.5** mm
